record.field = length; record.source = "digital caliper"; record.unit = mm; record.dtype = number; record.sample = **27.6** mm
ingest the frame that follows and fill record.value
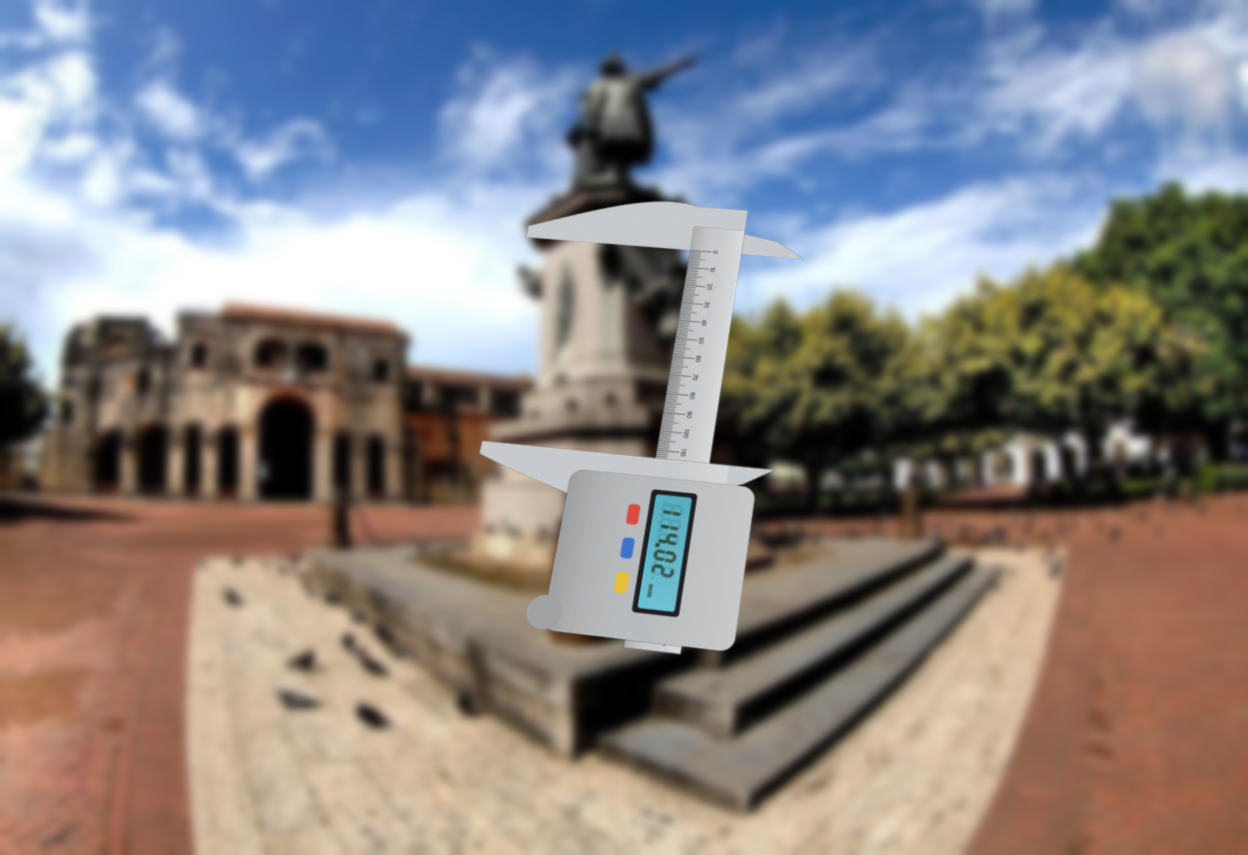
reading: **114.02** mm
